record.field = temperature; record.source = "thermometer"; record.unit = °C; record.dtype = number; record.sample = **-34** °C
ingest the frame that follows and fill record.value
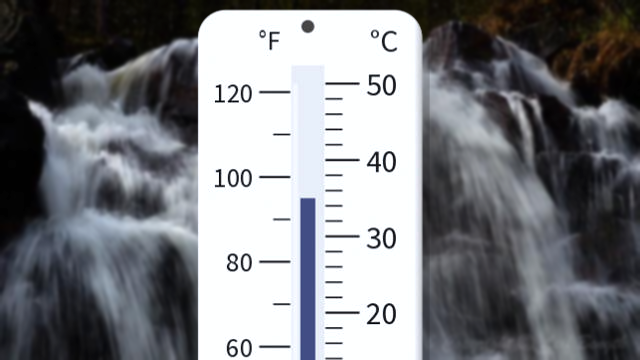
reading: **35** °C
